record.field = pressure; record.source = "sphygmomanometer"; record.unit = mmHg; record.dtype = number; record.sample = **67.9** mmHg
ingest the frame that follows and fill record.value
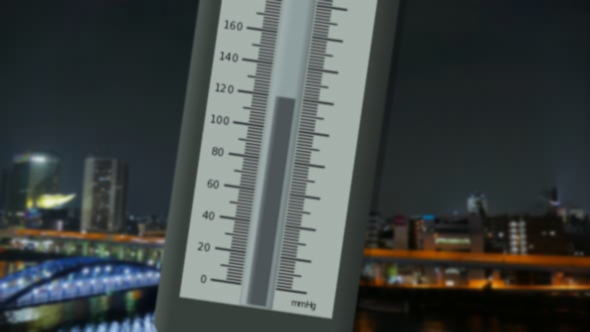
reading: **120** mmHg
